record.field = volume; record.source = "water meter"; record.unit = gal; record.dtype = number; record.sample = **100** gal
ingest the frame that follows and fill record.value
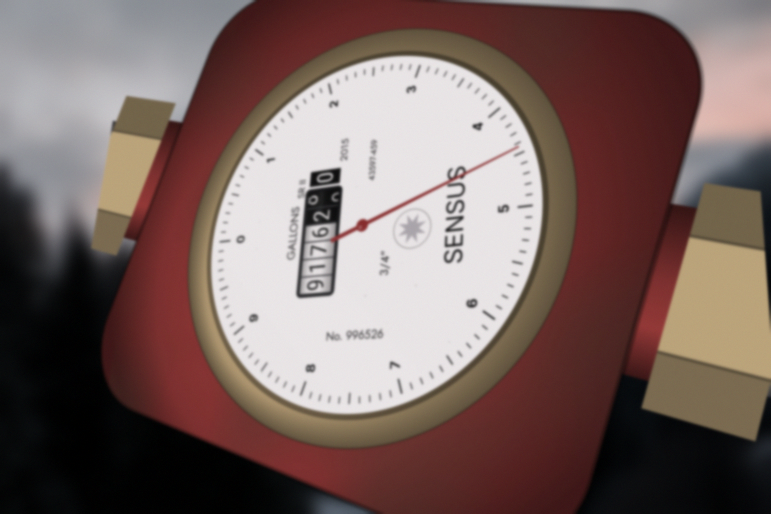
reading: **9176284.4** gal
